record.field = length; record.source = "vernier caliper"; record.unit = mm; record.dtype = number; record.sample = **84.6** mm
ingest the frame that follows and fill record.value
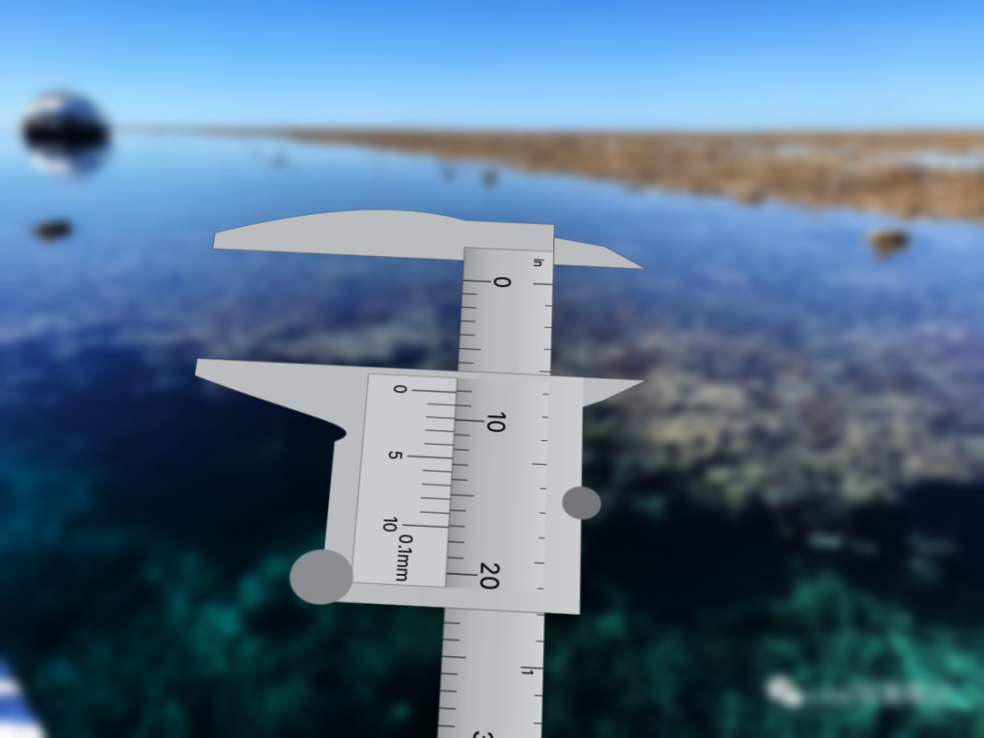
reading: **8.1** mm
